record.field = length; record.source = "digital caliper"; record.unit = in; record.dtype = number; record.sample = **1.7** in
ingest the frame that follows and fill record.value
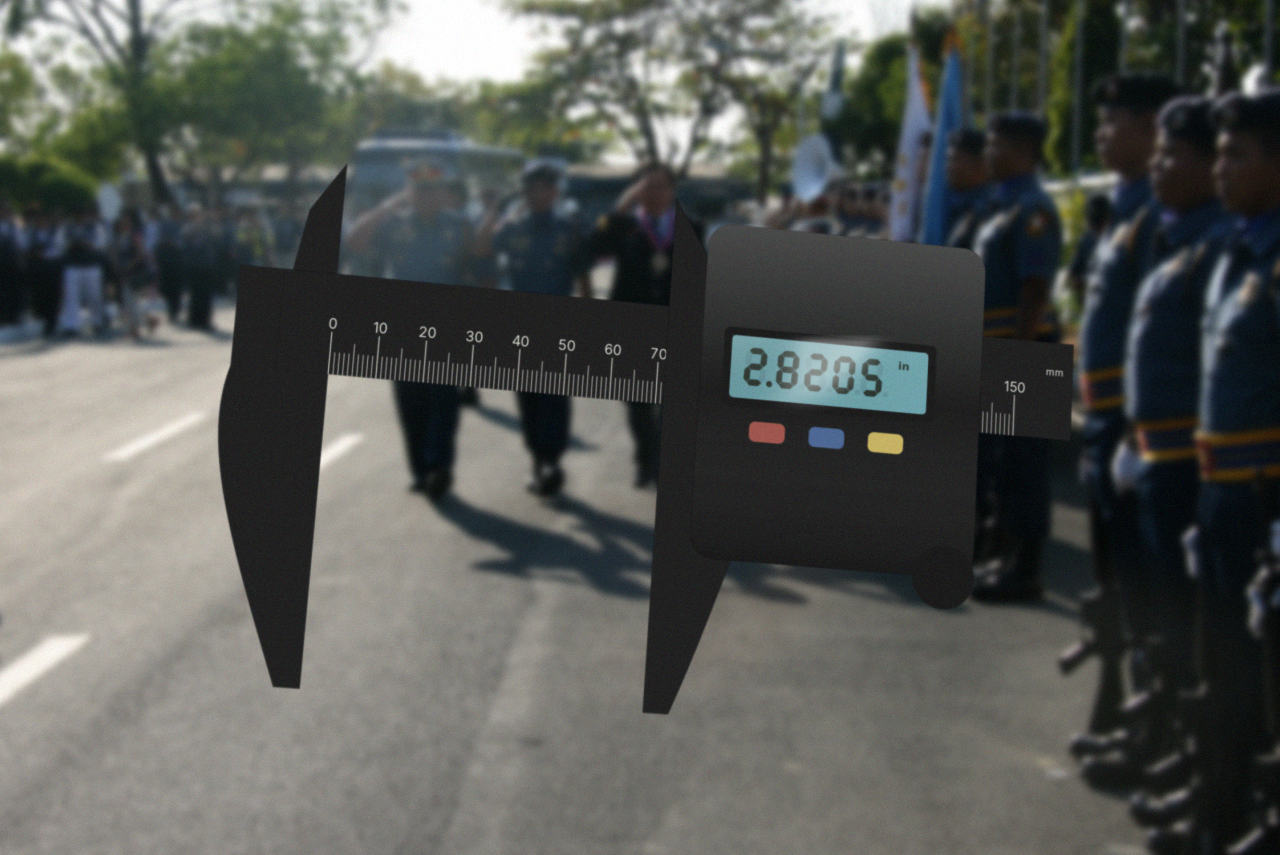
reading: **2.8205** in
